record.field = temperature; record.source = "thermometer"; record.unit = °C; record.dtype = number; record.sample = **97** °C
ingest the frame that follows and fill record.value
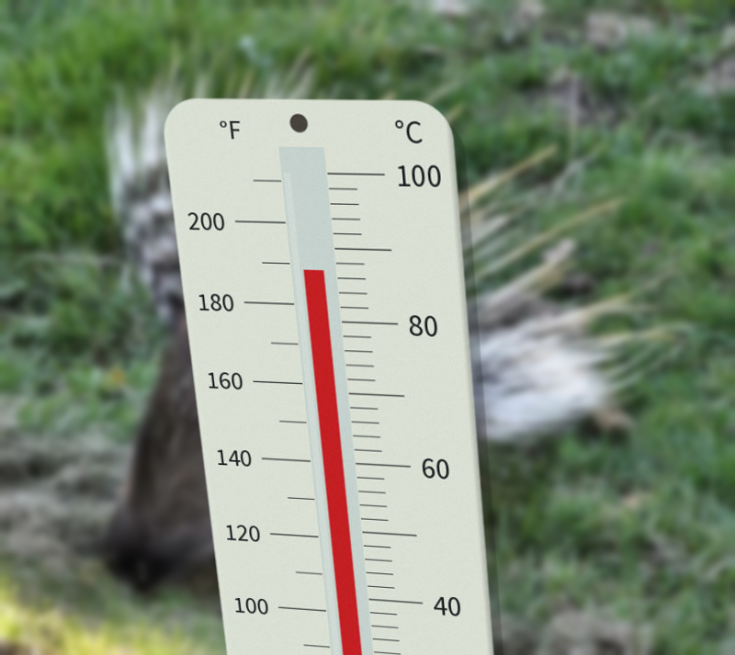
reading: **87** °C
